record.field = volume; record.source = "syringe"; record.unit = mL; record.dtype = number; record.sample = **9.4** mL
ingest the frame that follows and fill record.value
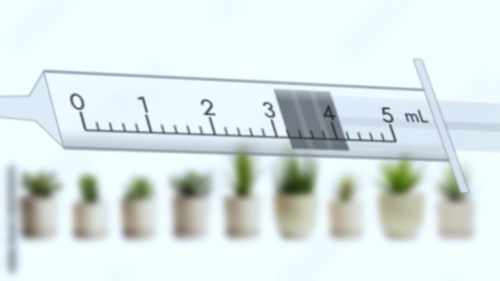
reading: **3.2** mL
